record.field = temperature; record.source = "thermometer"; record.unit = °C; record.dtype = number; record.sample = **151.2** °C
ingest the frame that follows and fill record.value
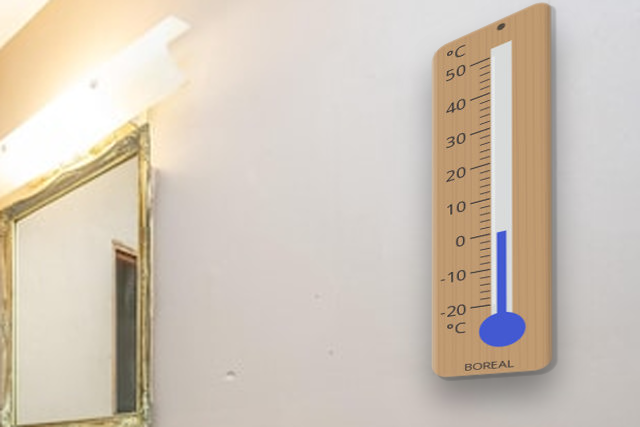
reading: **0** °C
